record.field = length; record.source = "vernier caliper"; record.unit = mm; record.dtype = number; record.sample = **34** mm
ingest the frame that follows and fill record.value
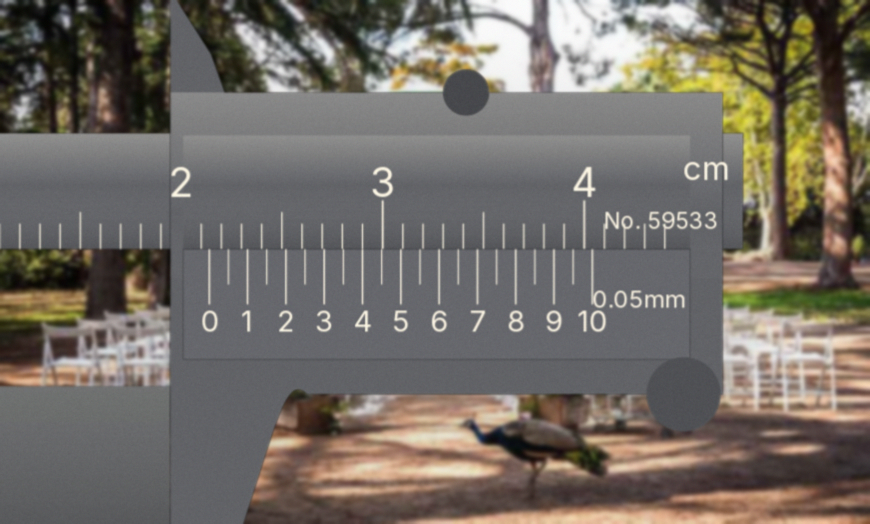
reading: **21.4** mm
